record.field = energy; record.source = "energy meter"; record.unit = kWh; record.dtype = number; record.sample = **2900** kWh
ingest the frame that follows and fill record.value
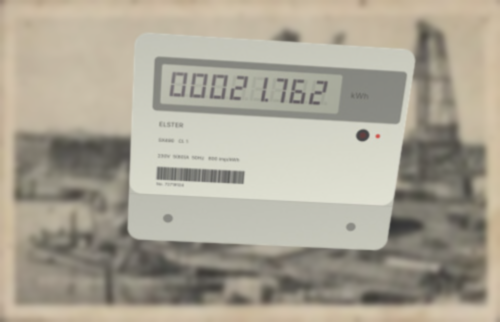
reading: **21.762** kWh
